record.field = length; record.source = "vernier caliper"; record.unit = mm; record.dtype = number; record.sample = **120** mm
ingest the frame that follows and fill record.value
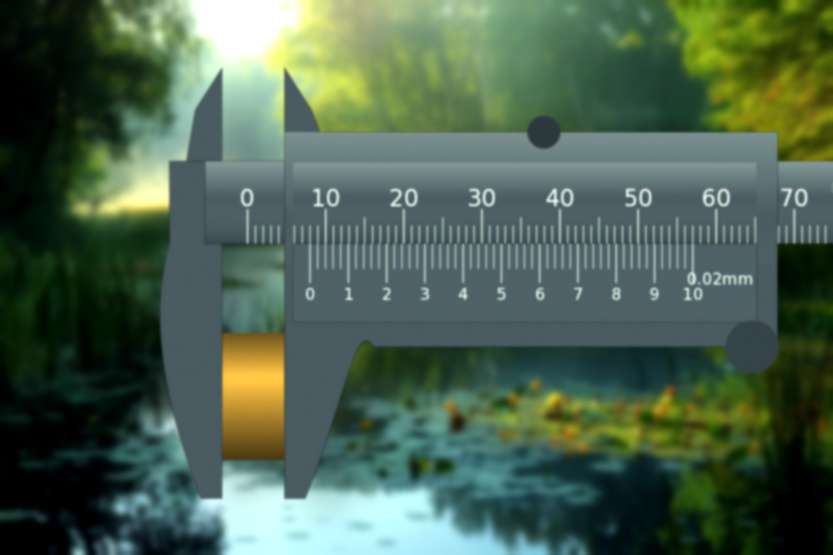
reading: **8.0** mm
